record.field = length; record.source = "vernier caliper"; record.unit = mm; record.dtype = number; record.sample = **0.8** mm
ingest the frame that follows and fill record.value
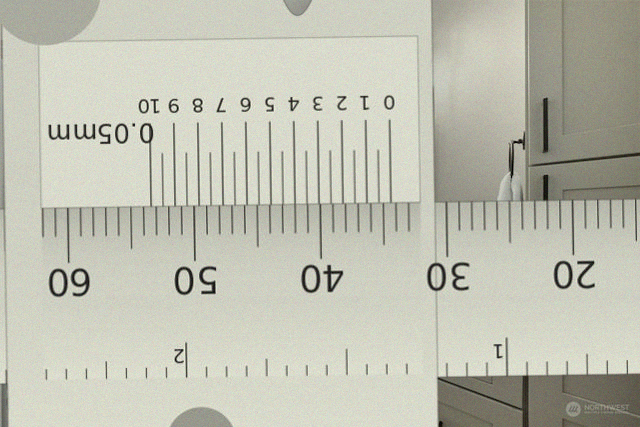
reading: **34.4** mm
